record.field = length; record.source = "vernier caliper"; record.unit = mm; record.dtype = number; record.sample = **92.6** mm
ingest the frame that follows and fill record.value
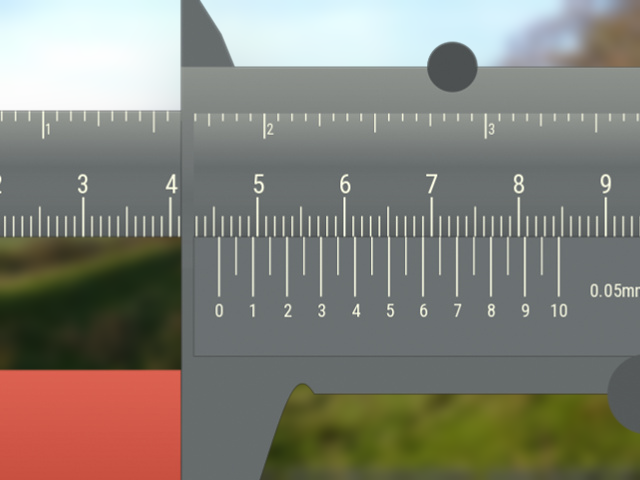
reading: **45.6** mm
